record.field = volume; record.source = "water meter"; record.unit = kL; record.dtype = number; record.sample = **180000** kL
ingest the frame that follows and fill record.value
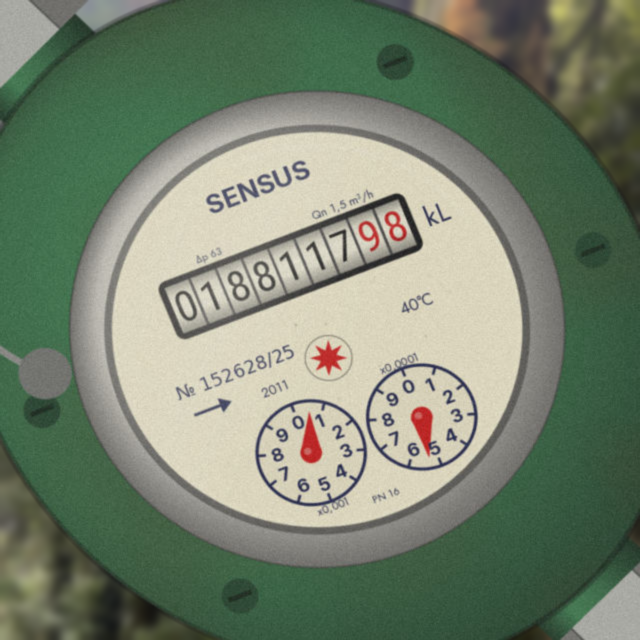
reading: **188117.9805** kL
